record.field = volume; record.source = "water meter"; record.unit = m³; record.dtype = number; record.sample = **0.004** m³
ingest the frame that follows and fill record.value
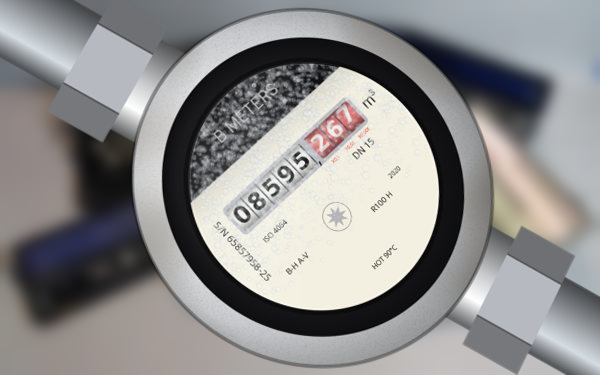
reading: **8595.267** m³
